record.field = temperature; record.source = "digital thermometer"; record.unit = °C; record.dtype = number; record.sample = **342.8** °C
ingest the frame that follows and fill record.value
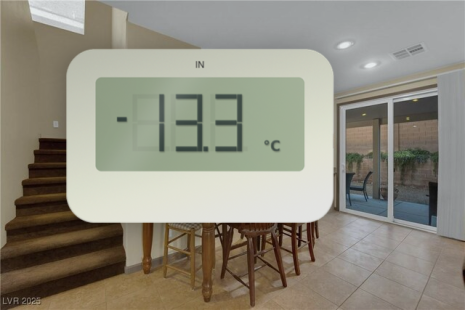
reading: **-13.3** °C
